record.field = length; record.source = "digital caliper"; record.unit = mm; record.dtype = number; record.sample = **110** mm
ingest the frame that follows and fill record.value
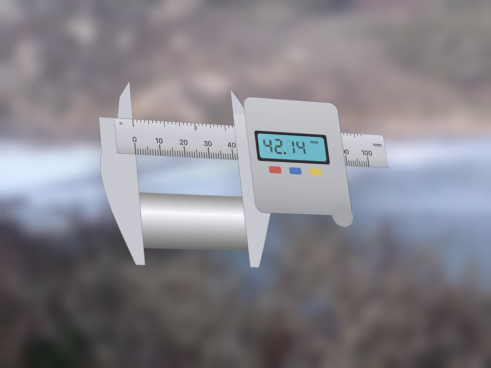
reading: **42.14** mm
